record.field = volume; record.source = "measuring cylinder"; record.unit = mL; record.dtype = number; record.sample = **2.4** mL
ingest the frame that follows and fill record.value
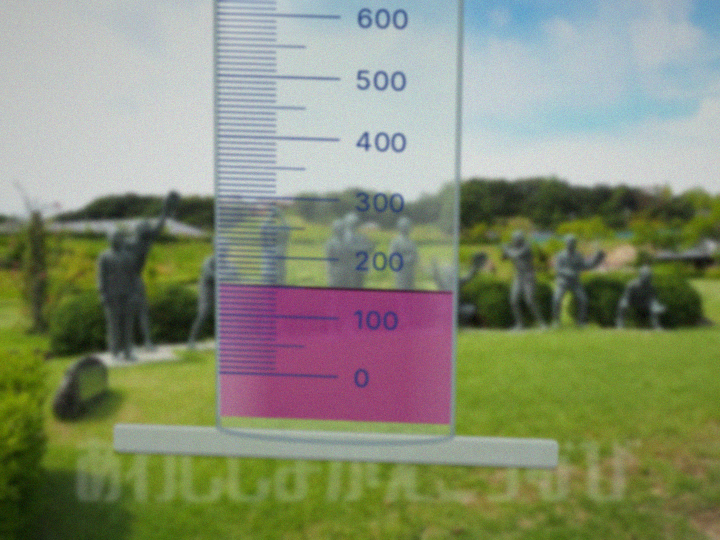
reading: **150** mL
